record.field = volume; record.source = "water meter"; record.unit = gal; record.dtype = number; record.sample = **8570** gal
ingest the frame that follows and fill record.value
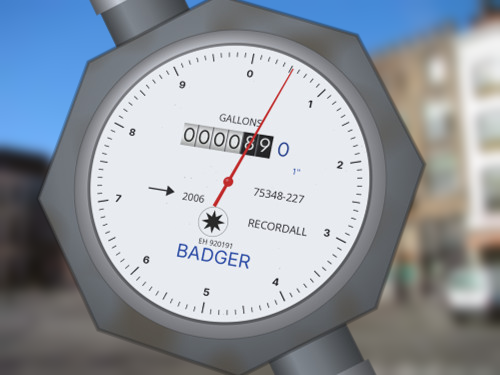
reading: **890.5** gal
